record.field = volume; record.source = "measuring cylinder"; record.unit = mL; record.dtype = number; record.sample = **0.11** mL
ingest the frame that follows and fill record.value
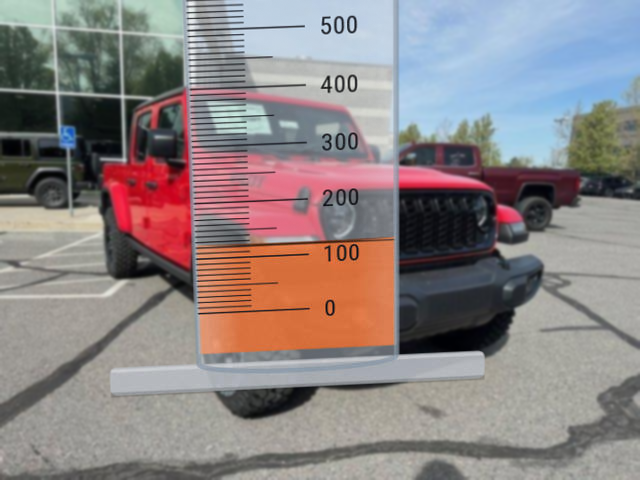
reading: **120** mL
